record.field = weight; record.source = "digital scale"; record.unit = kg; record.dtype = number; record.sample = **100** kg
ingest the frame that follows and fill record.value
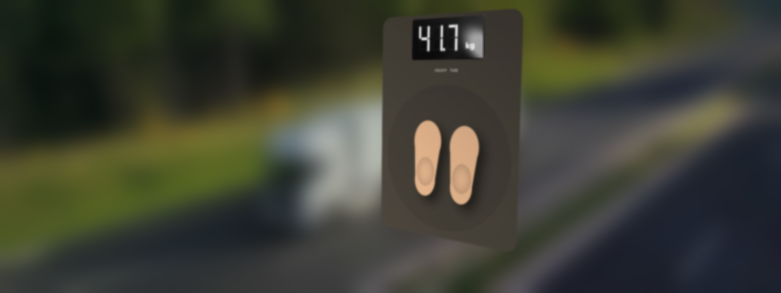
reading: **41.7** kg
